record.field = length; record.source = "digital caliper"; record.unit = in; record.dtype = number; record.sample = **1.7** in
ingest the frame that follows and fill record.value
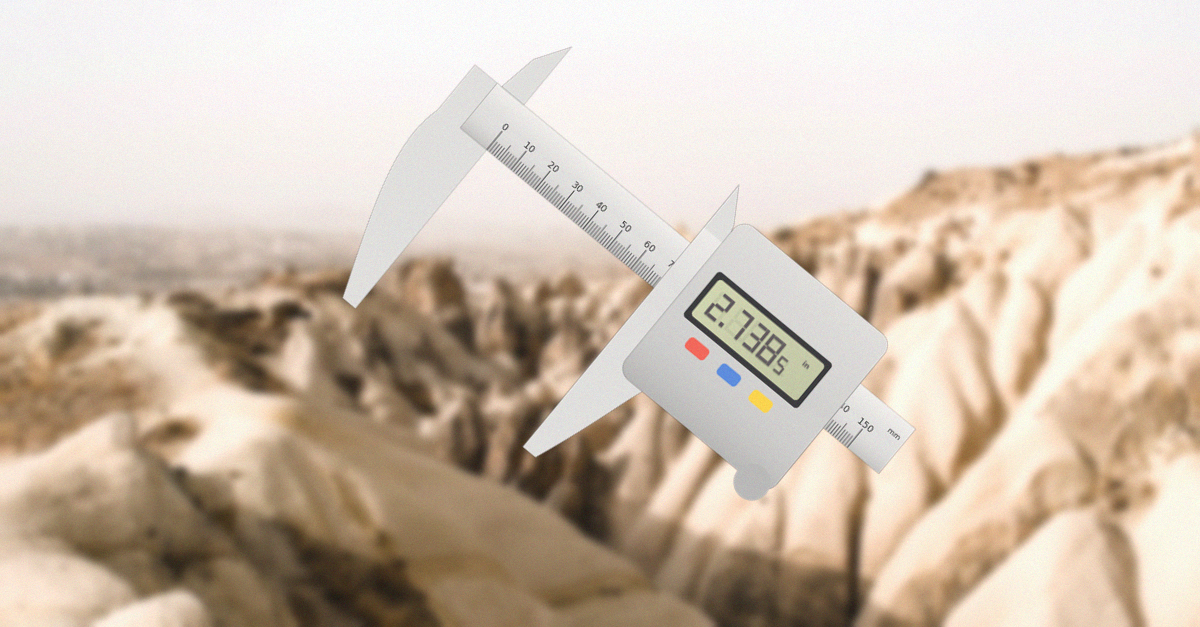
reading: **2.7385** in
